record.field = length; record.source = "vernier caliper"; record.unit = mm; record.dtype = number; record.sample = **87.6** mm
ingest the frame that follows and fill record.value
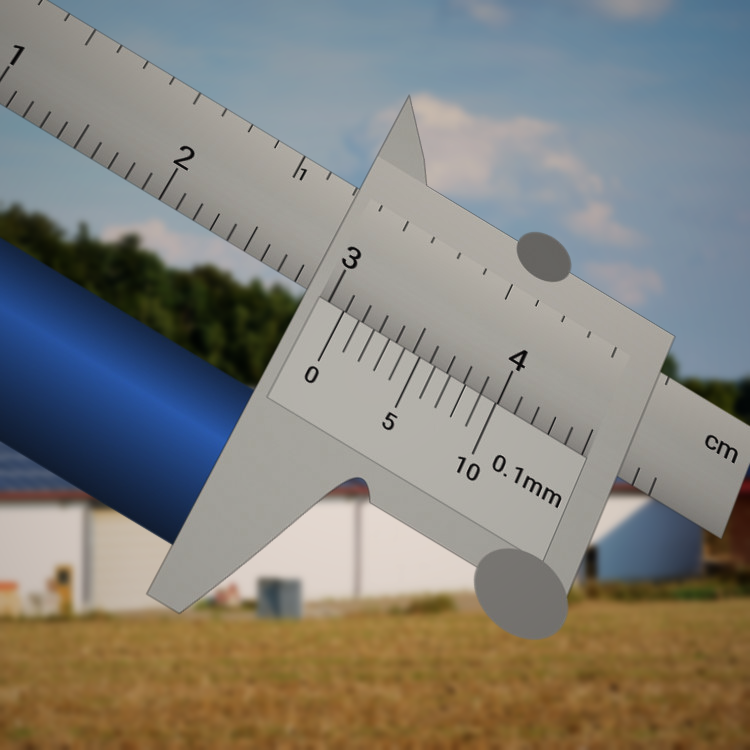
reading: **30.9** mm
